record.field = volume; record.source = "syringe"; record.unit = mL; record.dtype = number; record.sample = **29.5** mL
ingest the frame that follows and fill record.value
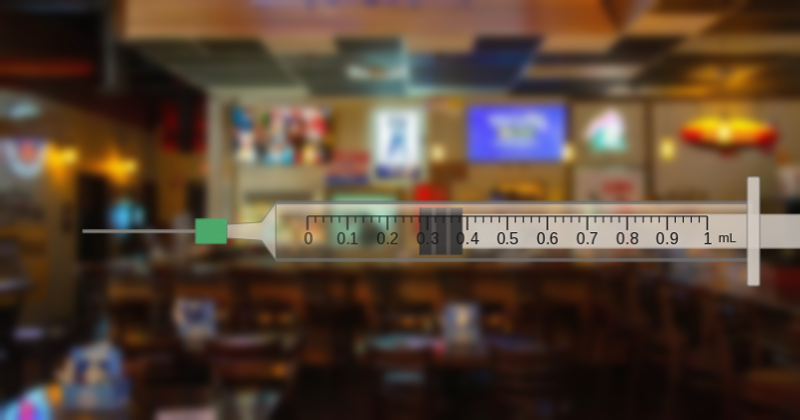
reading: **0.28** mL
